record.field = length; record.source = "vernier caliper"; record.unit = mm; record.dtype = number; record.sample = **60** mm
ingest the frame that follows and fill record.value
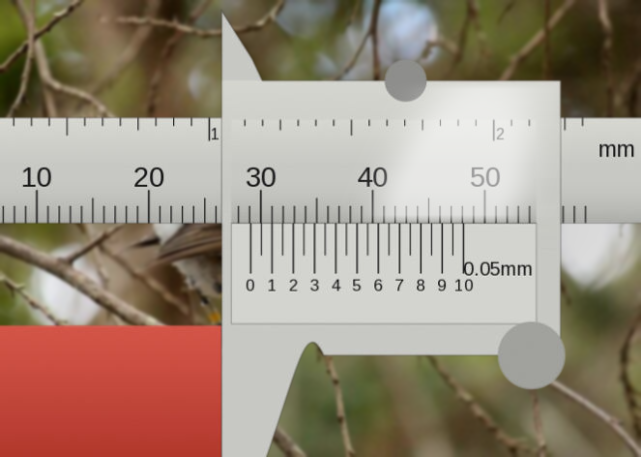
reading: **29.1** mm
